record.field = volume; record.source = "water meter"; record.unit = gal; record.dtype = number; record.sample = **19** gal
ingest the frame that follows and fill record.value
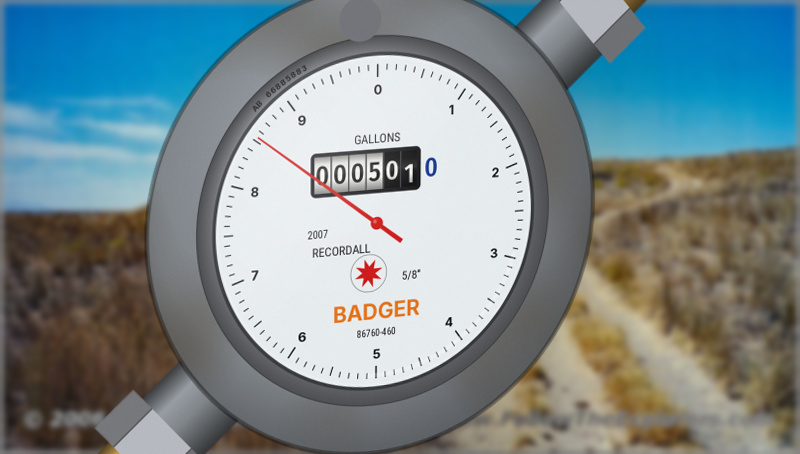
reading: **5008.5** gal
